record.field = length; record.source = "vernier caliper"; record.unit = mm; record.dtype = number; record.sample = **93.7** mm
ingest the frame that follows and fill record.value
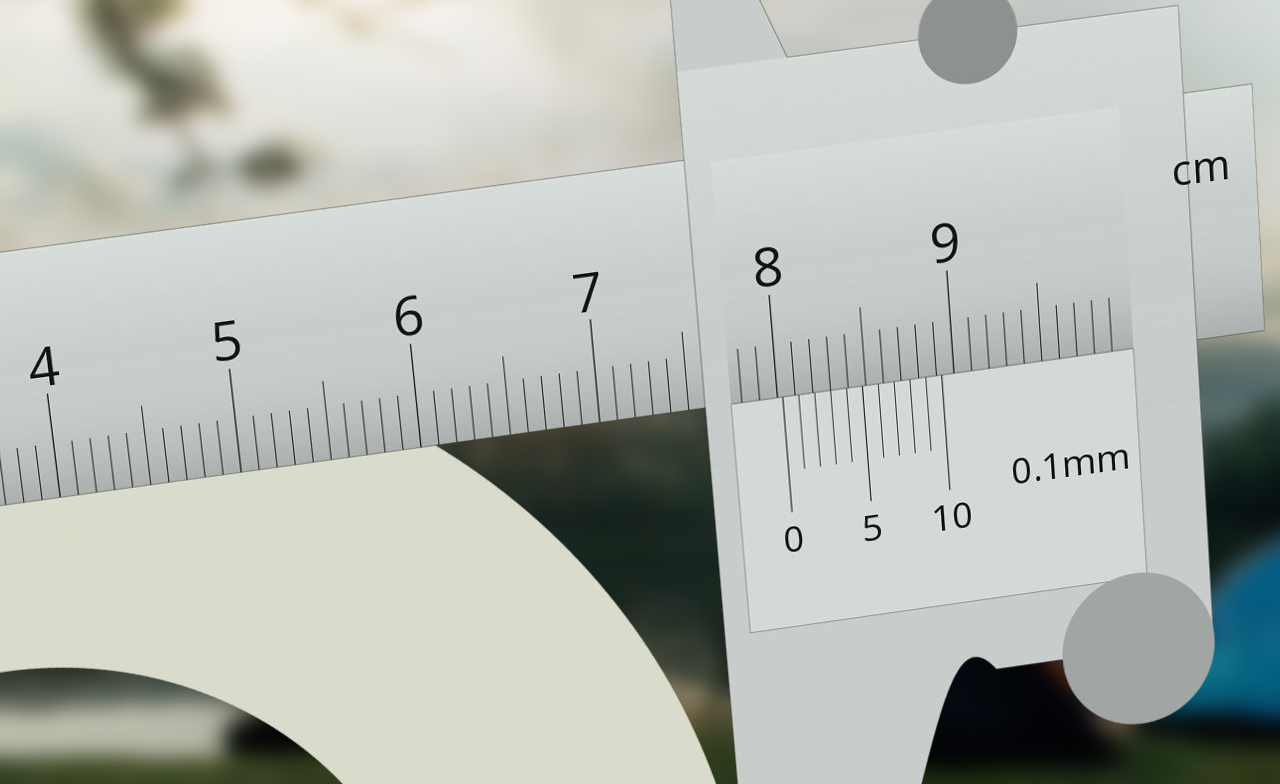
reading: **80.3** mm
